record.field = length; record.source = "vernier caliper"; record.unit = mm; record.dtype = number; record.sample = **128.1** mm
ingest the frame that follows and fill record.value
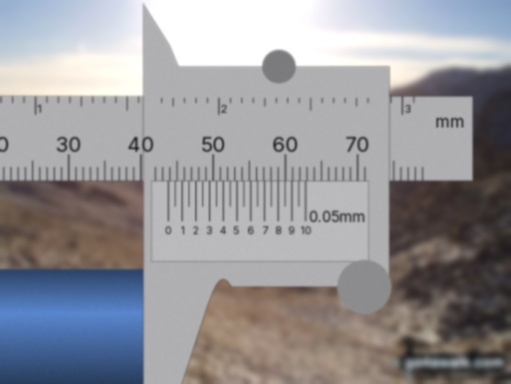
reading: **43.8** mm
